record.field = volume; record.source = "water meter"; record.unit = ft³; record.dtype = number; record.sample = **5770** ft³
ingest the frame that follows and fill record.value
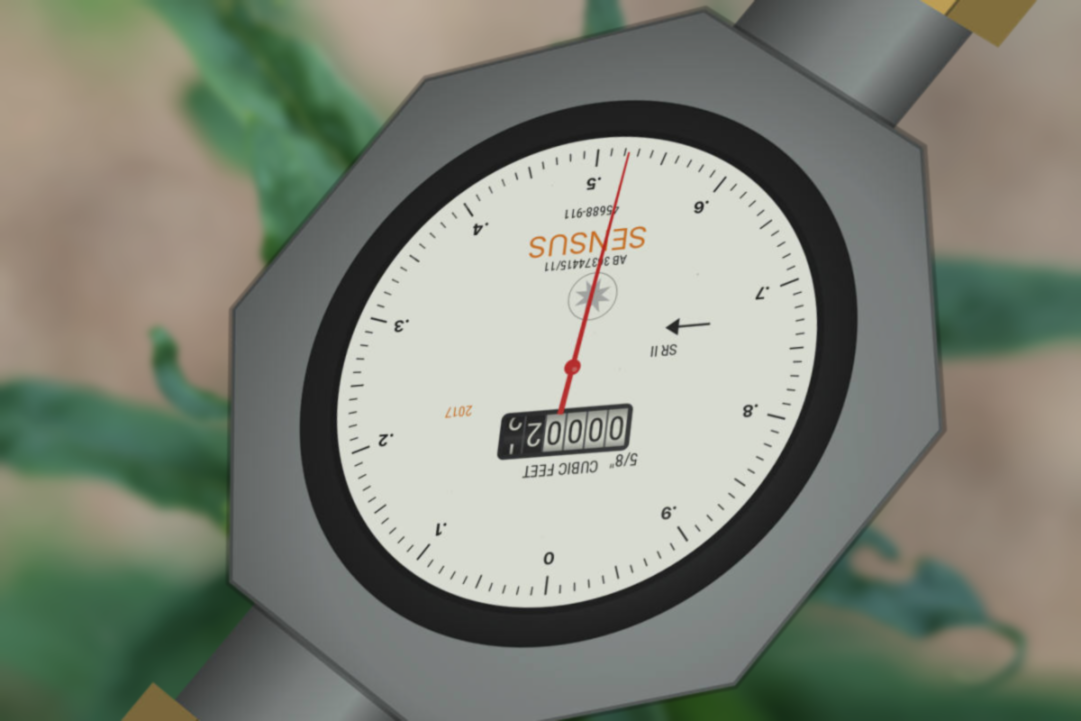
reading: **21.52** ft³
